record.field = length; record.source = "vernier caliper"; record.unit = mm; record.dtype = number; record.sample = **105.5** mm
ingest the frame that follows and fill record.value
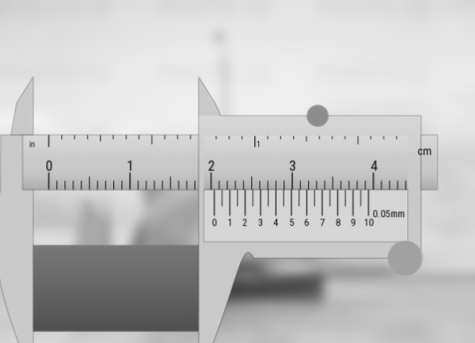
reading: **20.4** mm
